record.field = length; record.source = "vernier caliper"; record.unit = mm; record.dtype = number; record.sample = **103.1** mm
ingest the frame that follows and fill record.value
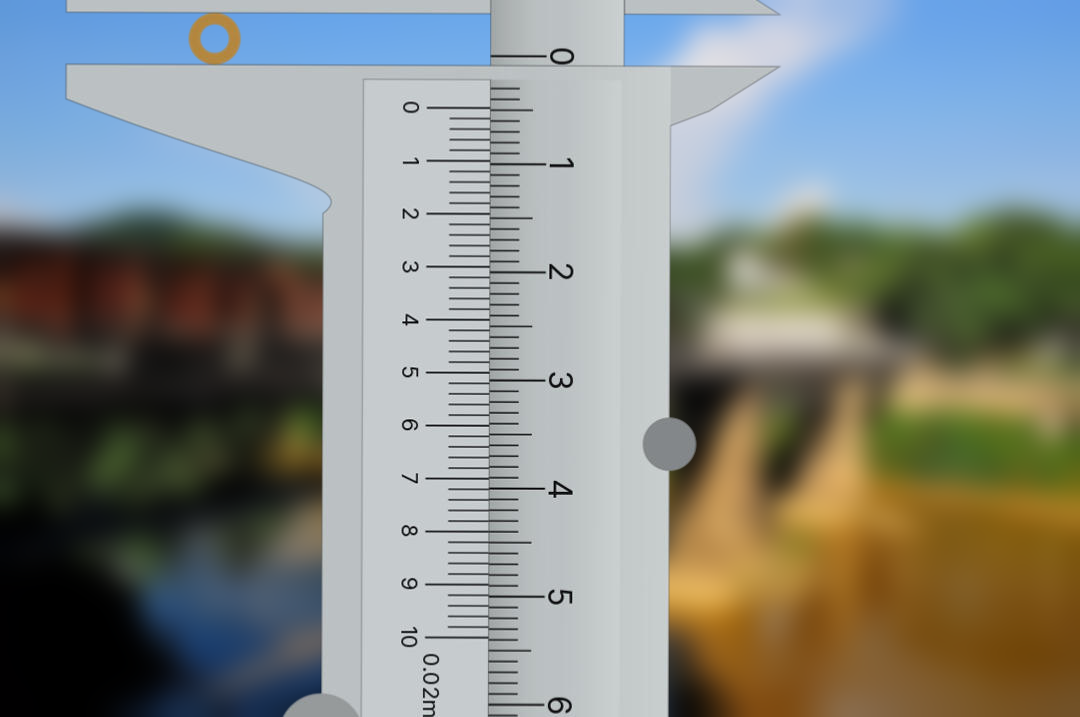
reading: **4.8** mm
